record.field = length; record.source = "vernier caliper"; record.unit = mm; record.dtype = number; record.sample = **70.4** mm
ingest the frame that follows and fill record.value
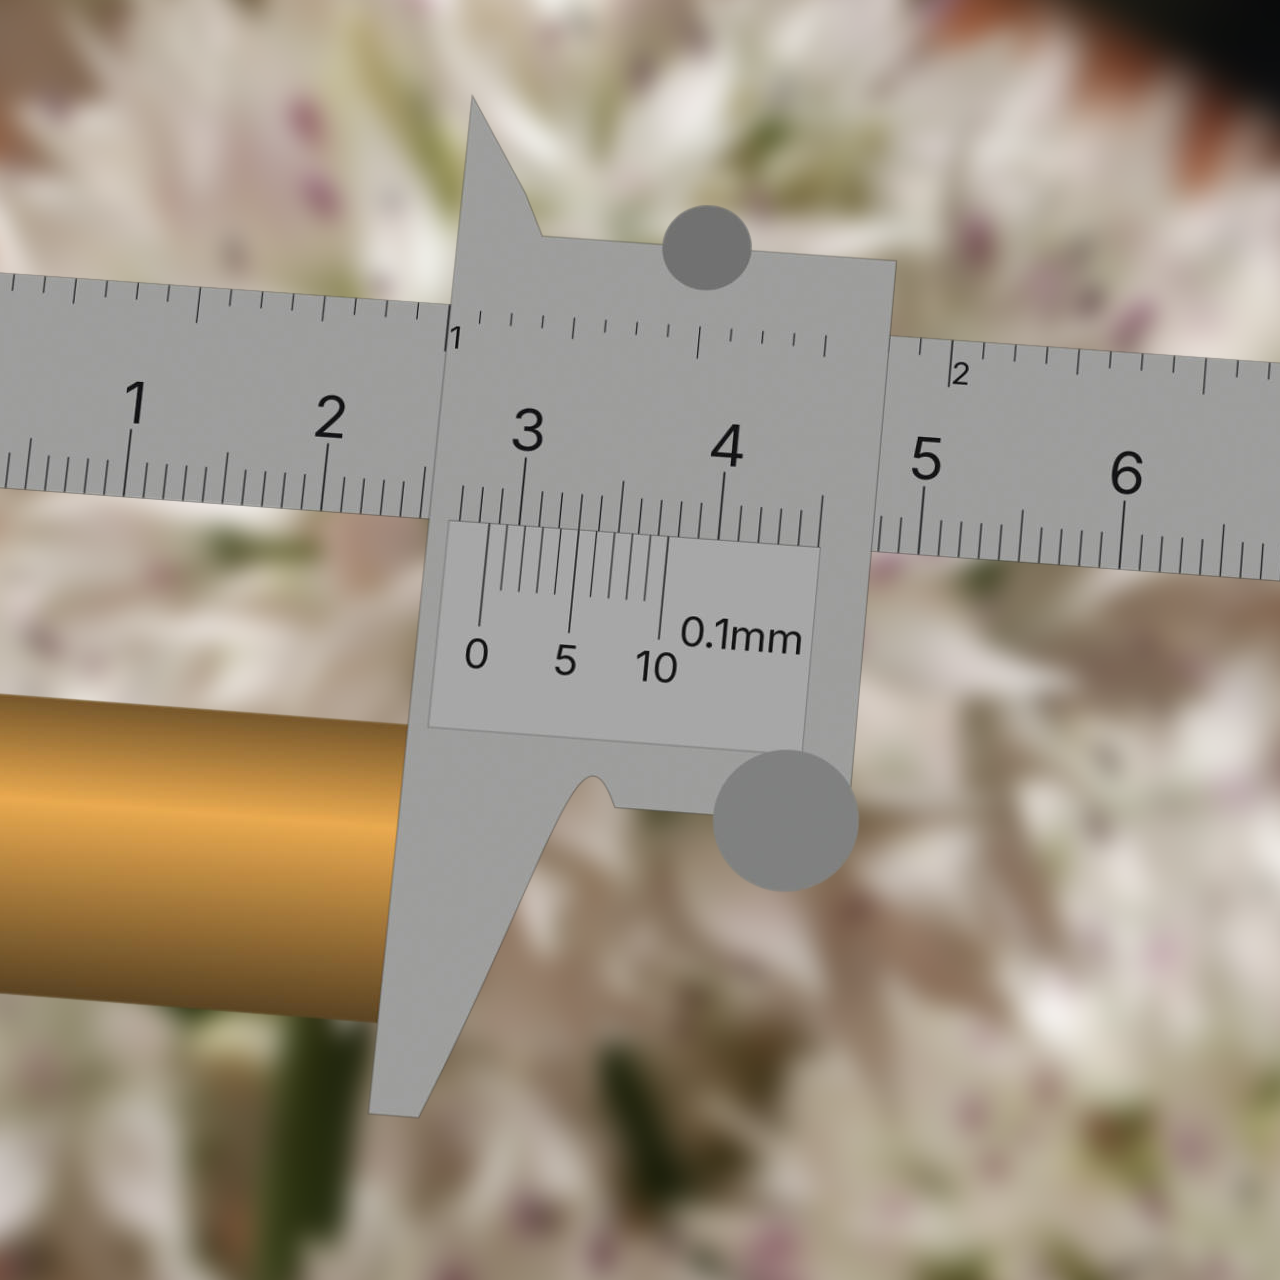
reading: **28.5** mm
